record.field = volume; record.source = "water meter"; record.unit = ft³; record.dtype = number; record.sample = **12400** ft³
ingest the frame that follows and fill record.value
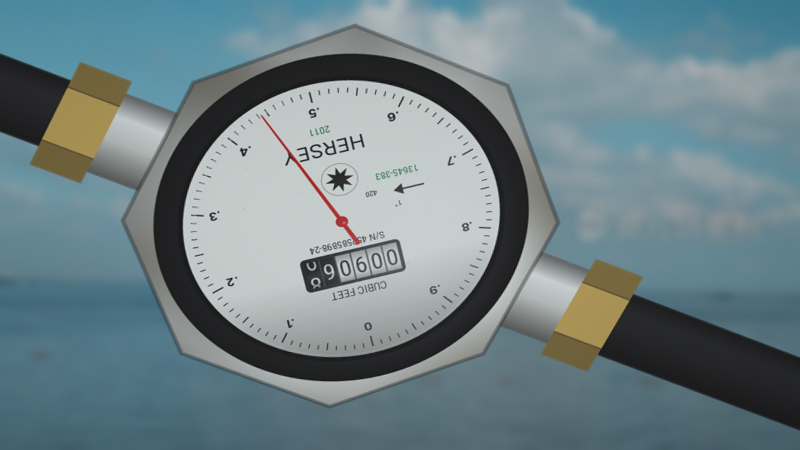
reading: **9068.44** ft³
